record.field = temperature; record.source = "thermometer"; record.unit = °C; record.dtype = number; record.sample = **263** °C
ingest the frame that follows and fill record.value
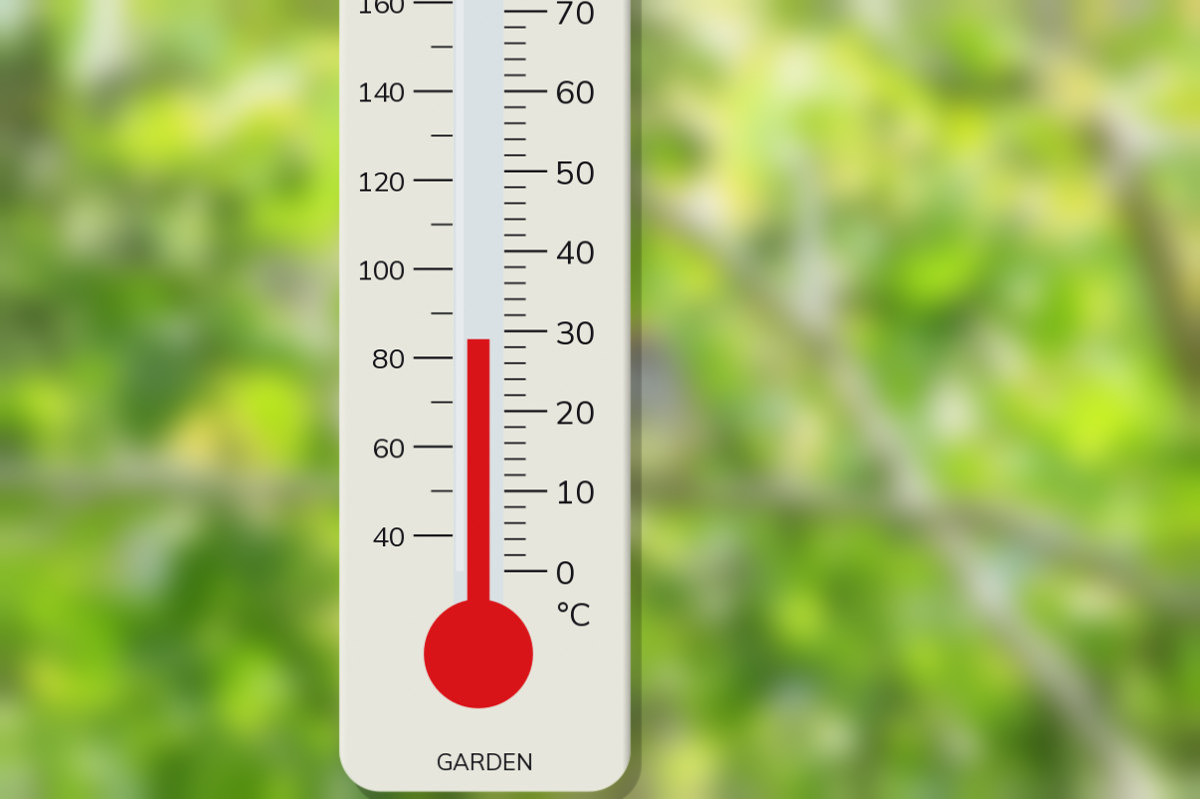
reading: **29** °C
